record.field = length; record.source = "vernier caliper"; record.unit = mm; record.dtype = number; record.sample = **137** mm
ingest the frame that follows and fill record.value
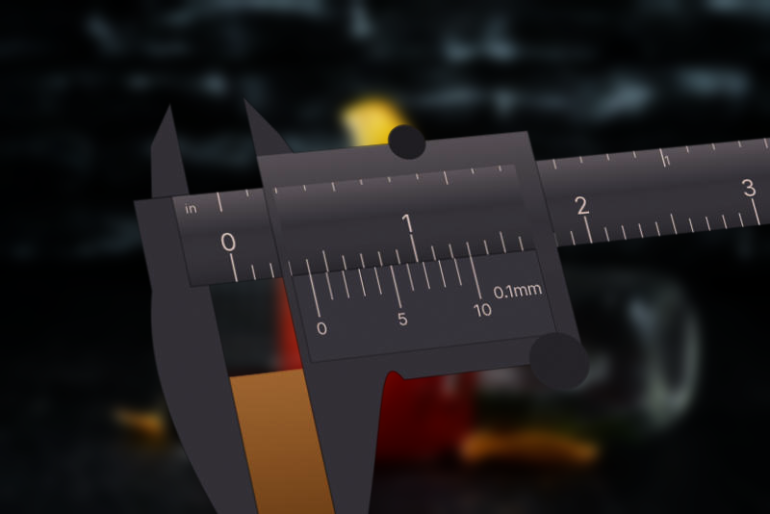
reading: **4.0** mm
